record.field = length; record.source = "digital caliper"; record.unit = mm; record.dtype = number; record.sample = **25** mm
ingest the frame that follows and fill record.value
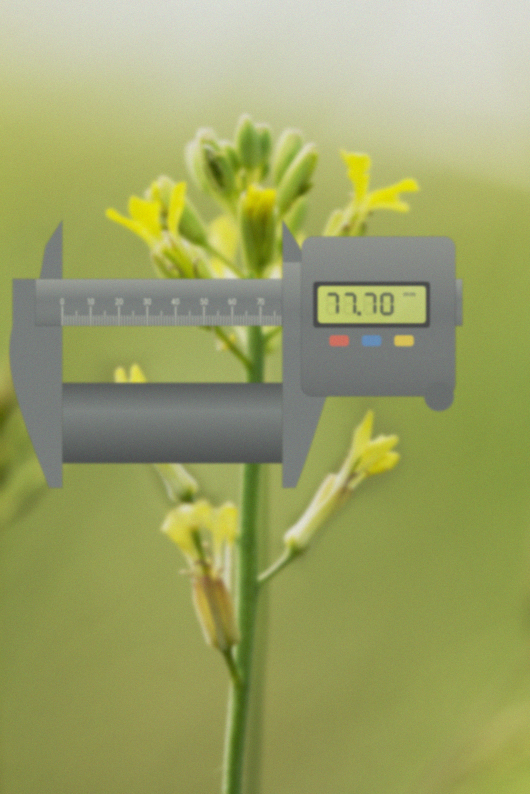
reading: **77.70** mm
